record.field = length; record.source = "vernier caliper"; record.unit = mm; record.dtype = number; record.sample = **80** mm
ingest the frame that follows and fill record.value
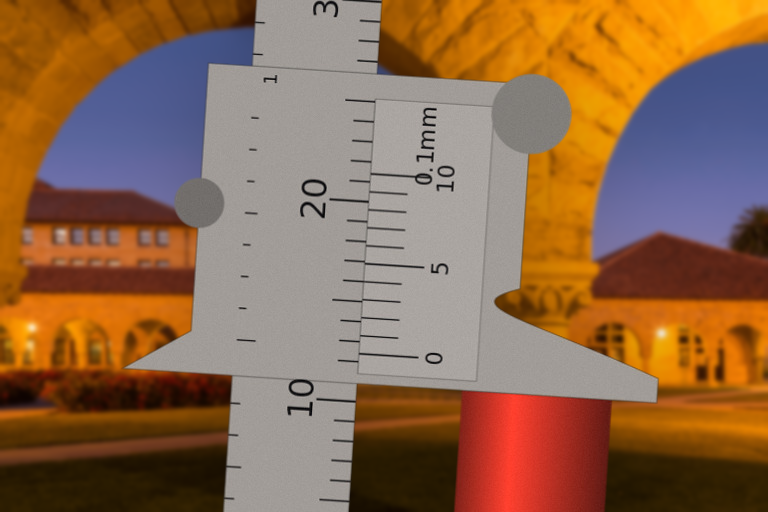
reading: **12.4** mm
